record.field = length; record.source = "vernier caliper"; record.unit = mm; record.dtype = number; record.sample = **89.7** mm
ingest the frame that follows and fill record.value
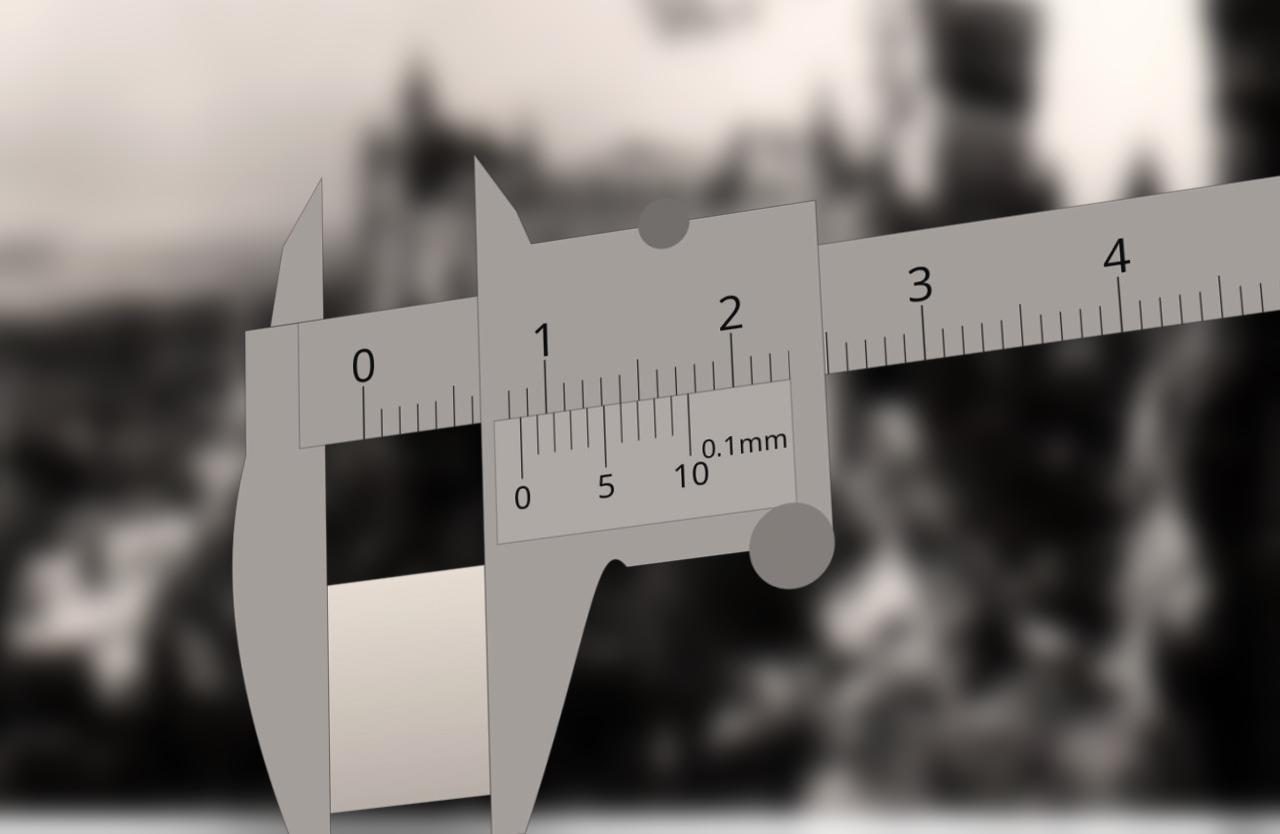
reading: **8.6** mm
